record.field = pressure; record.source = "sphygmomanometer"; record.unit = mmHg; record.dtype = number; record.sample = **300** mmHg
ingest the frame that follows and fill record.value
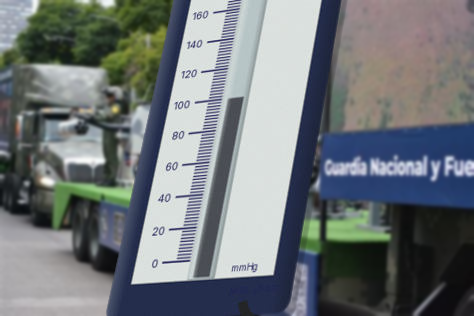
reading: **100** mmHg
